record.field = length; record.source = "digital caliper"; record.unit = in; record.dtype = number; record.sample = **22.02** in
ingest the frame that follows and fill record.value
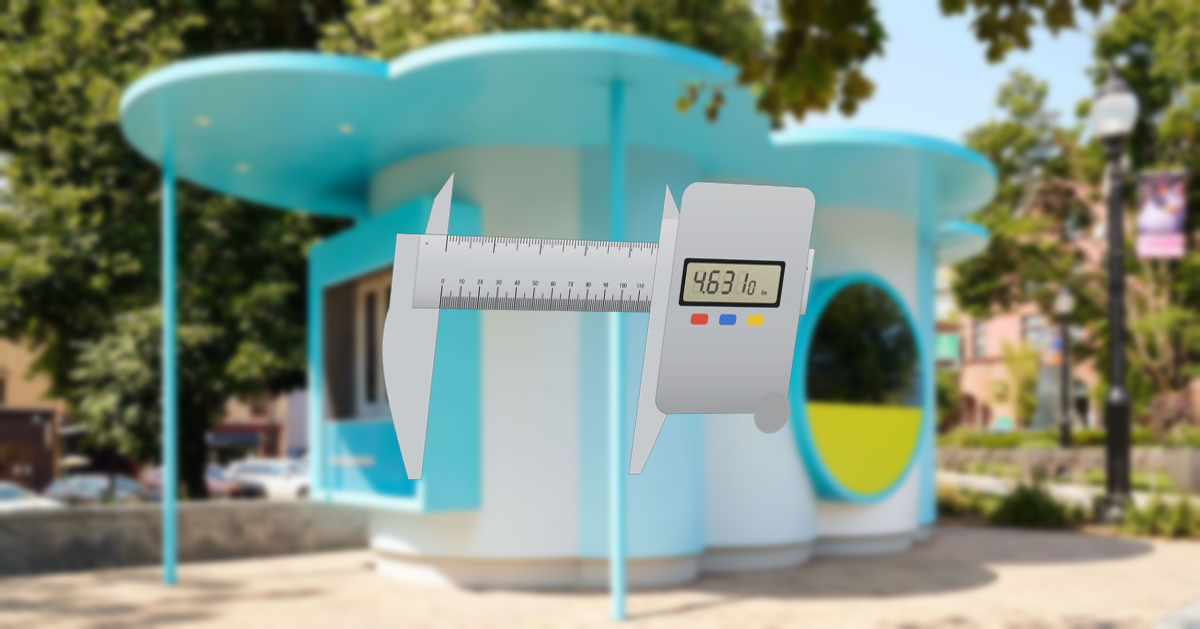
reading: **4.6310** in
